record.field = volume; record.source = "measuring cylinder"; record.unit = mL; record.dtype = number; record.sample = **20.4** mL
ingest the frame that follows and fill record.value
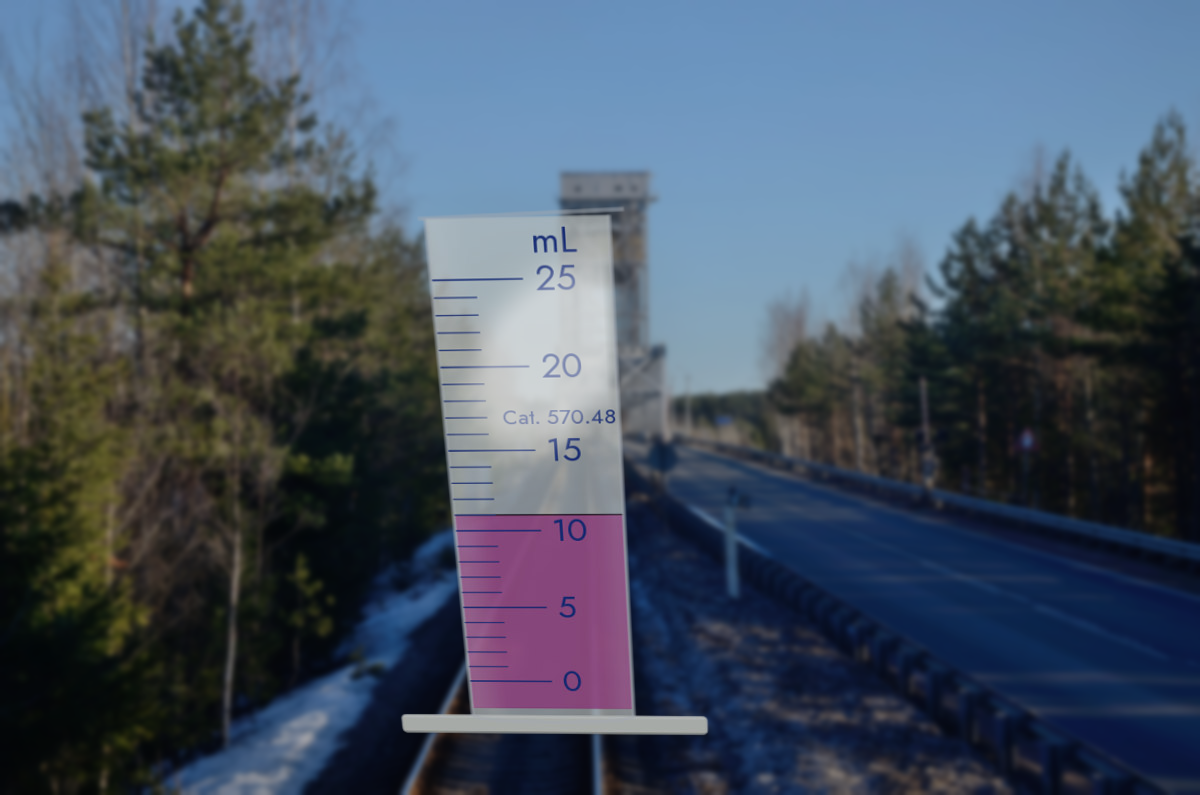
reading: **11** mL
